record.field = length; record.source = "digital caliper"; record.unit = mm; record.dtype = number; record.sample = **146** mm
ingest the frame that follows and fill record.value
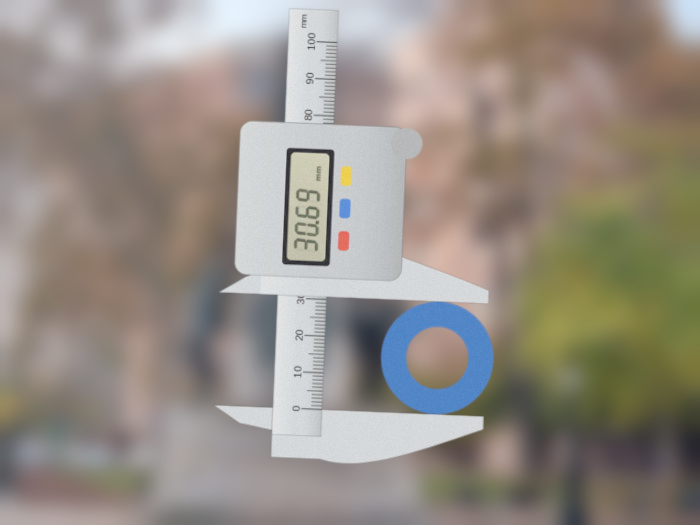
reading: **30.69** mm
